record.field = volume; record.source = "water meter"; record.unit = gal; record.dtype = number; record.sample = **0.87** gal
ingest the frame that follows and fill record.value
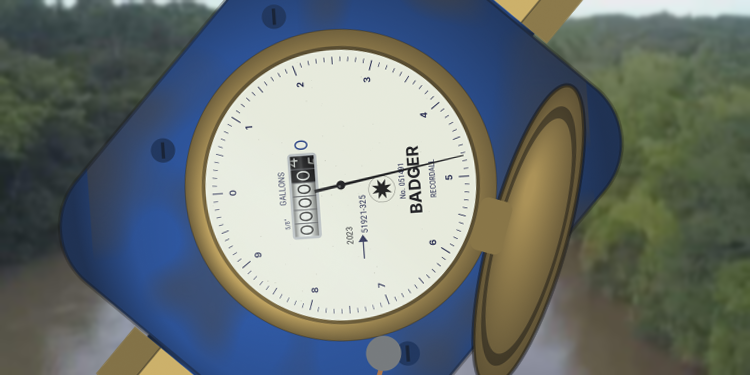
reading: **44.7** gal
